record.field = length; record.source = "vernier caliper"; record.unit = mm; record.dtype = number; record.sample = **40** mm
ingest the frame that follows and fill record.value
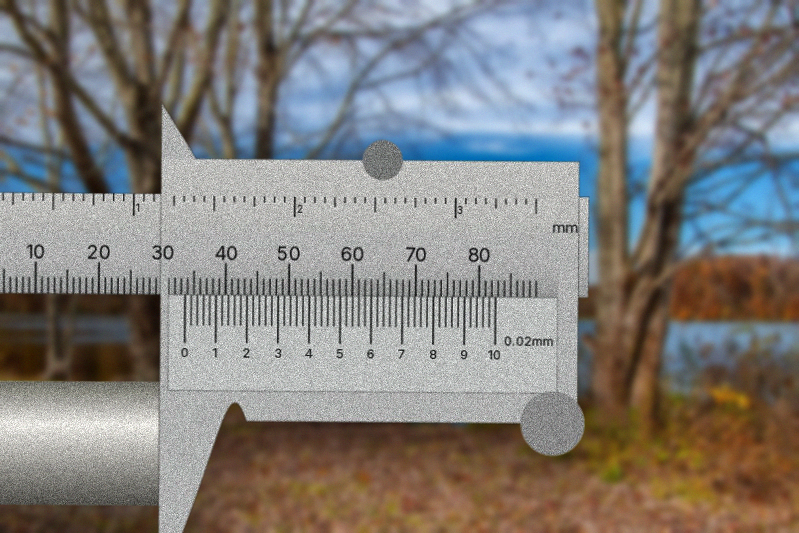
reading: **33.6** mm
